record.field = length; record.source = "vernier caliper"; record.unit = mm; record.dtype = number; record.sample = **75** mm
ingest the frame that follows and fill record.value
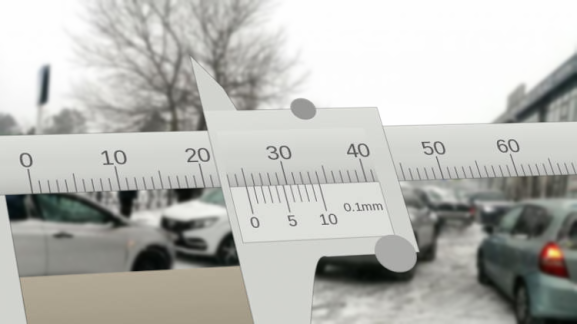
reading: **25.0** mm
